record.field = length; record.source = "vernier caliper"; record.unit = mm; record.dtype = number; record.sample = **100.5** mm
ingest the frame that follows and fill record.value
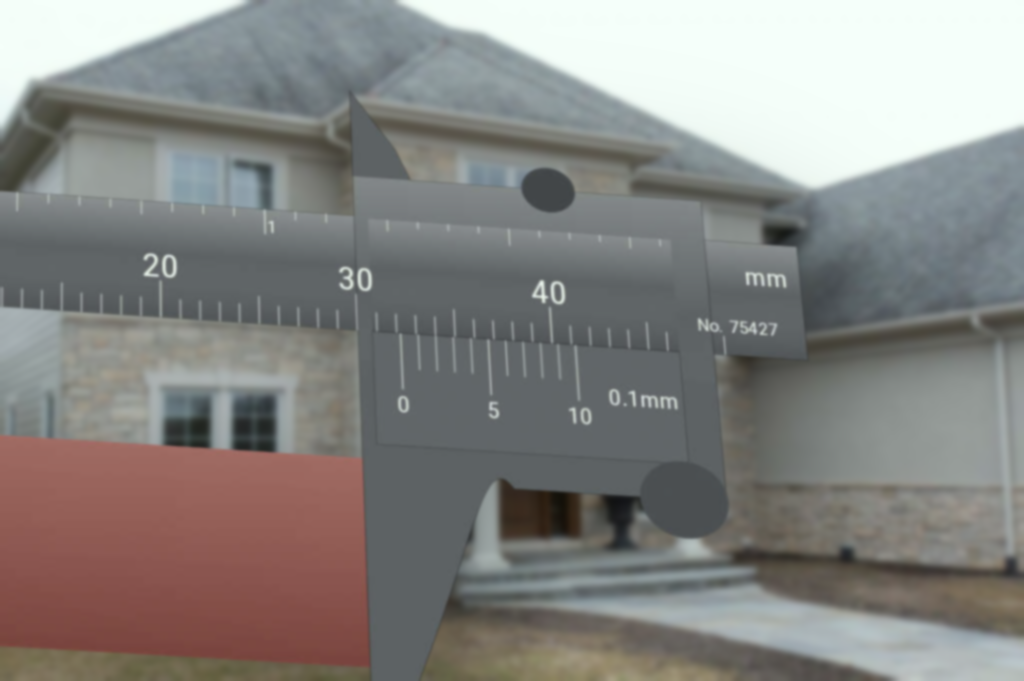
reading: **32.2** mm
